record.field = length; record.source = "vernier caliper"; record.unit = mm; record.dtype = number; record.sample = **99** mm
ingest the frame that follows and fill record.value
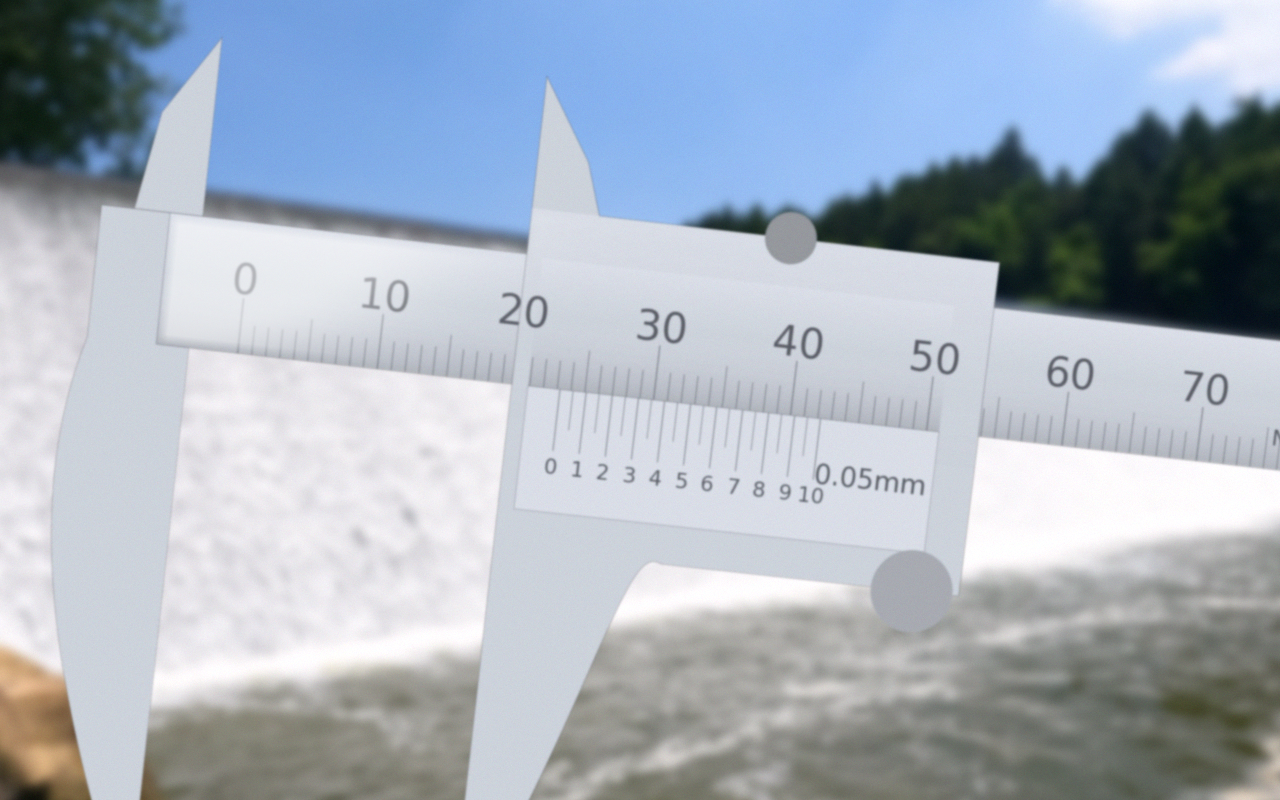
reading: **23.2** mm
